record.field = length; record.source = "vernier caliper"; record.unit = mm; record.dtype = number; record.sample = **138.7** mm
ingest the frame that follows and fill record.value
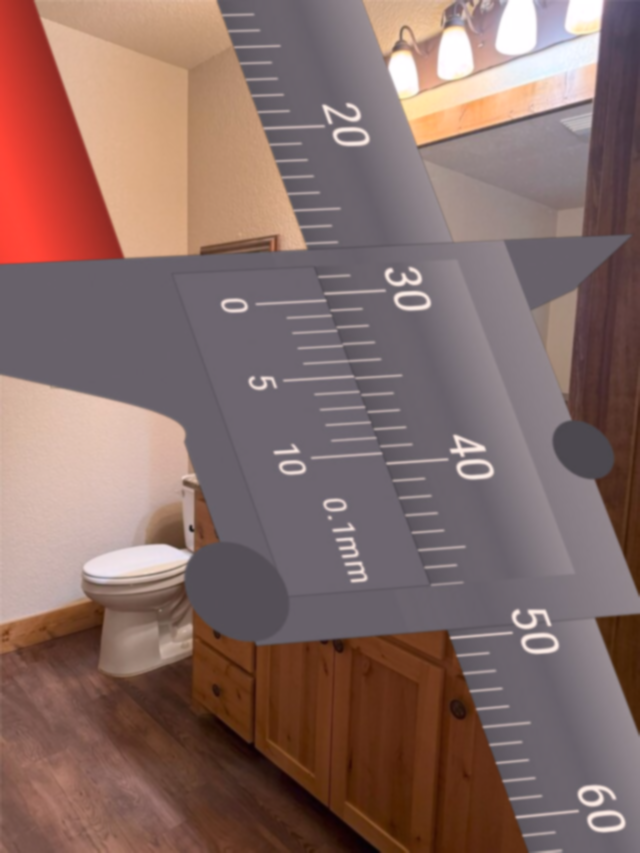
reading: **30.4** mm
